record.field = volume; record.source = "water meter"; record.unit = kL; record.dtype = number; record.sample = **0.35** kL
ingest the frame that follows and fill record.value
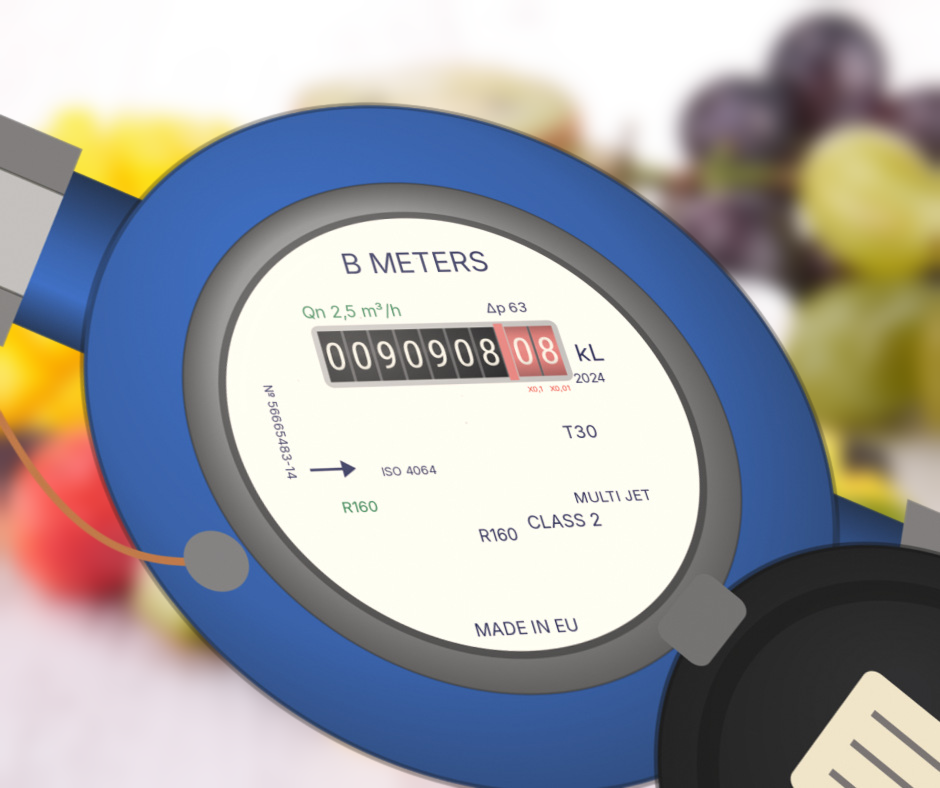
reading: **90908.08** kL
